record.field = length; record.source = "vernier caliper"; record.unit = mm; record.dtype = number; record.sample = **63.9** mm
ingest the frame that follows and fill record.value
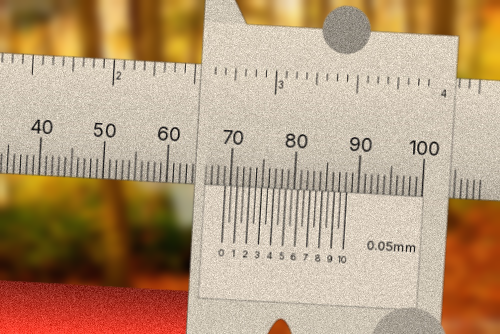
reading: **69.2** mm
